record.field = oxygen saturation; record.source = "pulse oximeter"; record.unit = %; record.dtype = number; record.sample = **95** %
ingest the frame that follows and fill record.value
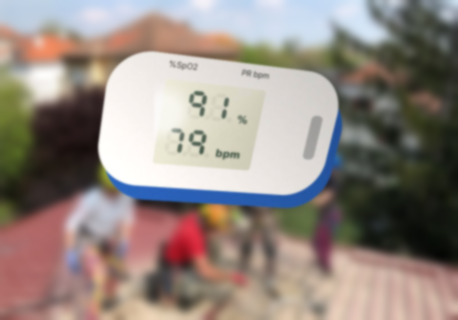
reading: **91** %
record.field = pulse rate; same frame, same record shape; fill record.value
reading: **79** bpm
